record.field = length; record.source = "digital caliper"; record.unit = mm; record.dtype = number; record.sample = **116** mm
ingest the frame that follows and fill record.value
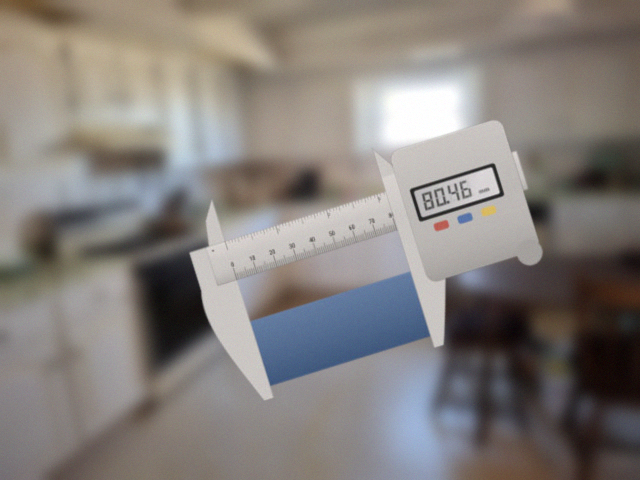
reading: **80.46** mm
